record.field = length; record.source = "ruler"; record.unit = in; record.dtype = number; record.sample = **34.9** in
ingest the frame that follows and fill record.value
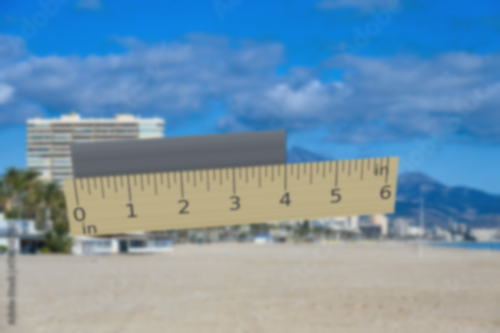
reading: **4** in
